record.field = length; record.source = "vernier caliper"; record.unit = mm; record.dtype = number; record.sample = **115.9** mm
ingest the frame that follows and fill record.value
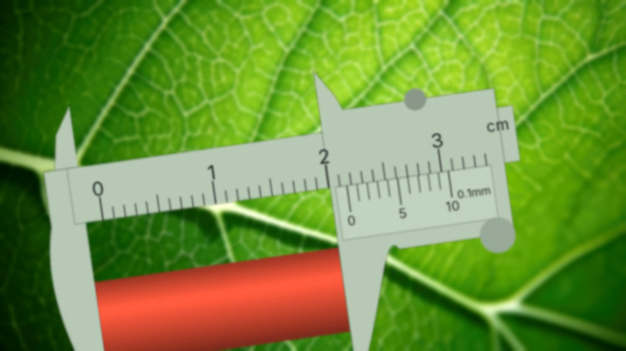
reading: **21.6** mm
